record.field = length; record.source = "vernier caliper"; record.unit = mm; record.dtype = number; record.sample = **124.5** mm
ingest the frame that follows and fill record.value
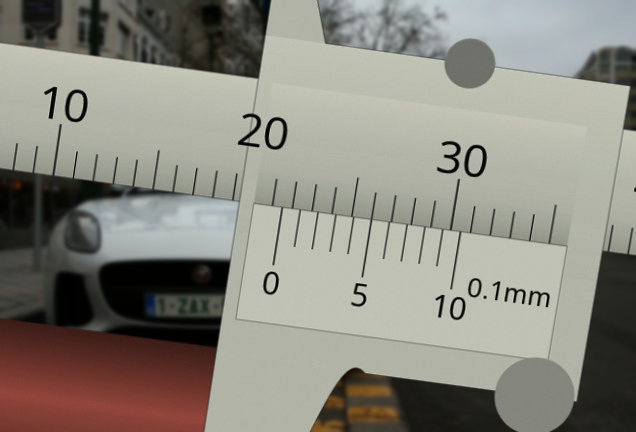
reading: **21.5** mm
